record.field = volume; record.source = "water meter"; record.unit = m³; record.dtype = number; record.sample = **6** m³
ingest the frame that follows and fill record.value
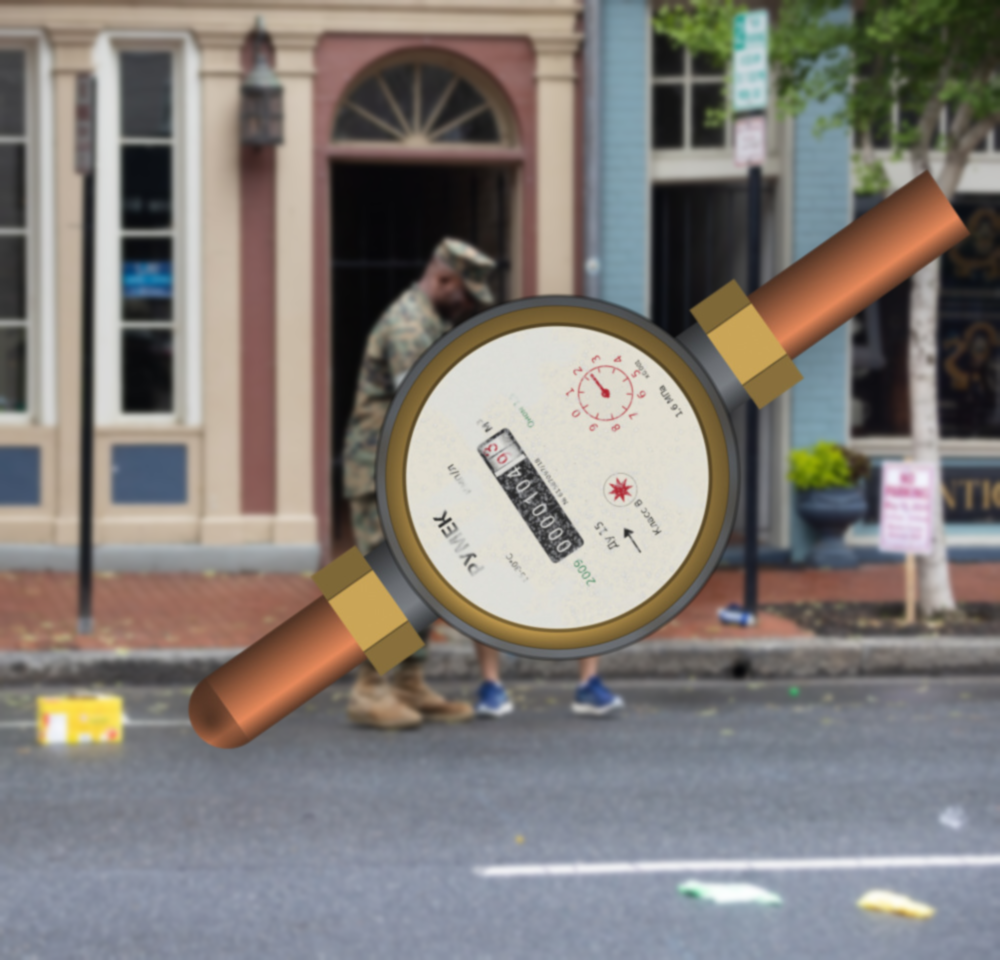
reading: **104.932** m³
